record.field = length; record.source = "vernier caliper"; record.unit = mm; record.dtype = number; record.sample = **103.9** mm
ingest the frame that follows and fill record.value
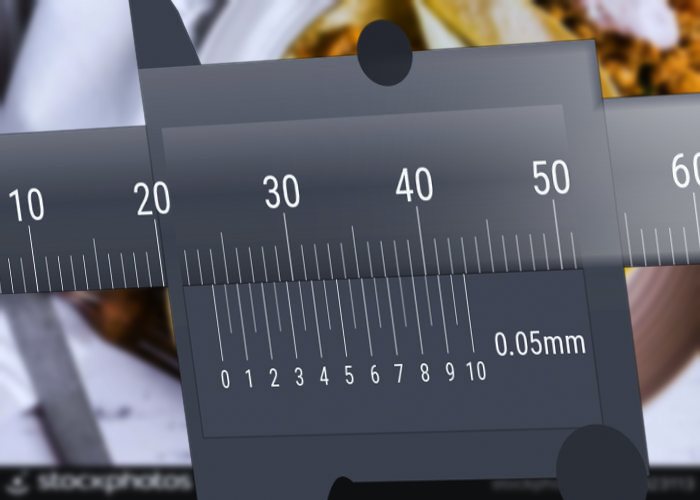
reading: **23.8** mm
